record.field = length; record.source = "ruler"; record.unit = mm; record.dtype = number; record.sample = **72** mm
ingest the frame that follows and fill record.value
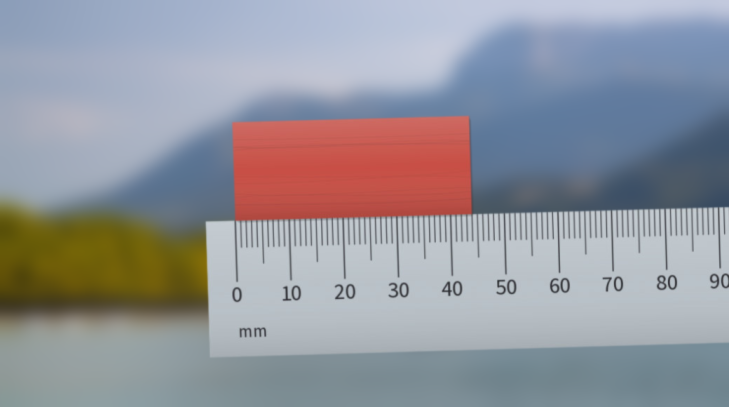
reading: **44** mm
